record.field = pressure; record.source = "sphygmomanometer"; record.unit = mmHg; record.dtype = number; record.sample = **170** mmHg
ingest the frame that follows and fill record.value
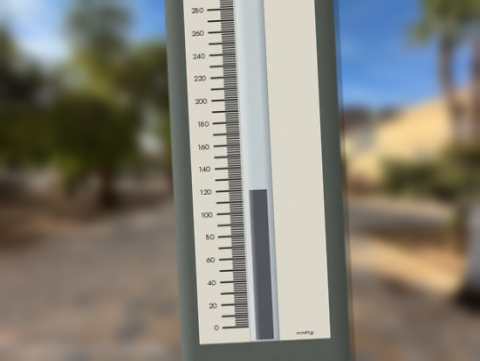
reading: **120** mmHg
